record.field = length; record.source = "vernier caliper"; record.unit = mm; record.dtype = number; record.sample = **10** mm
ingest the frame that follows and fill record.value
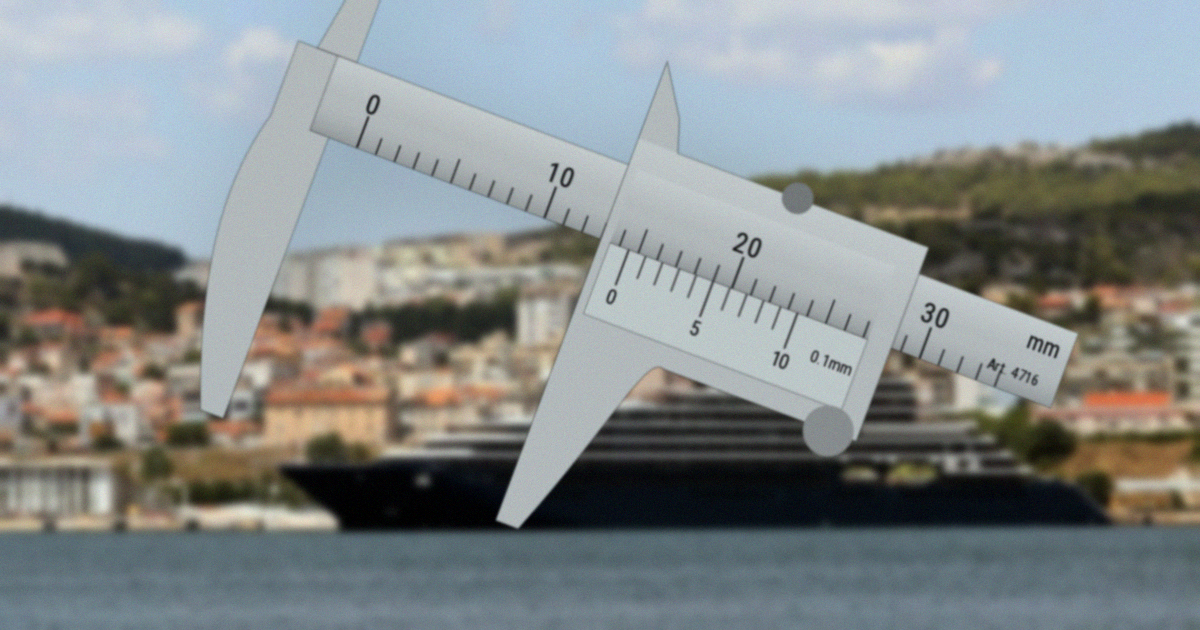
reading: **14.5** mm
